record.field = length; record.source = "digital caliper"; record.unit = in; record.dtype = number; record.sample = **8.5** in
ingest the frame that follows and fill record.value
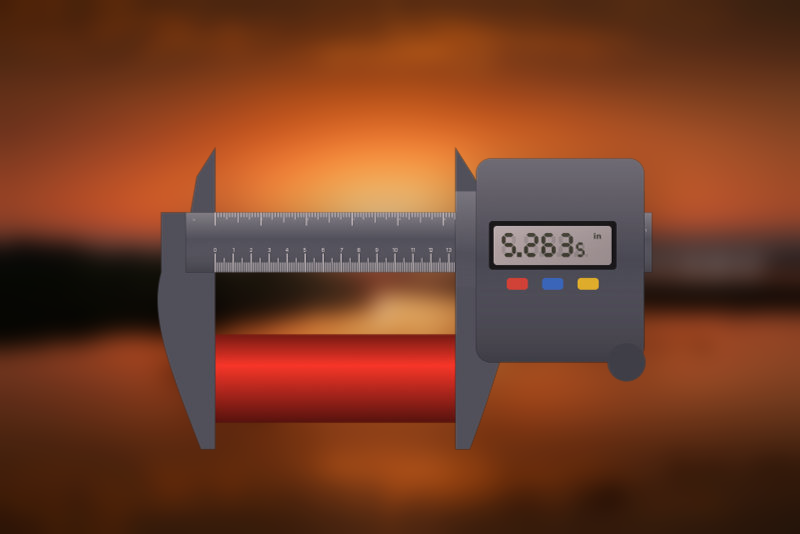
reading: **5.2635** in
